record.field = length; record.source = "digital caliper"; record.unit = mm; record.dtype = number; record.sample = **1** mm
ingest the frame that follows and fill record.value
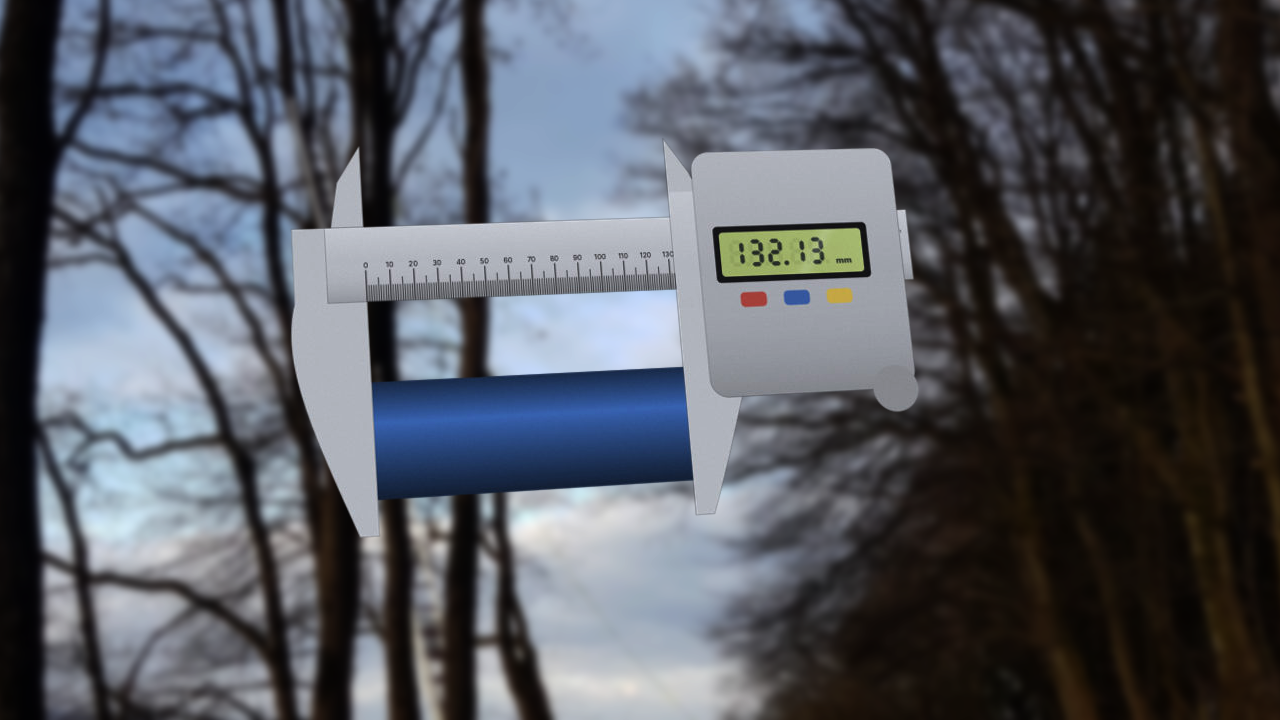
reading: **132.13** mm
